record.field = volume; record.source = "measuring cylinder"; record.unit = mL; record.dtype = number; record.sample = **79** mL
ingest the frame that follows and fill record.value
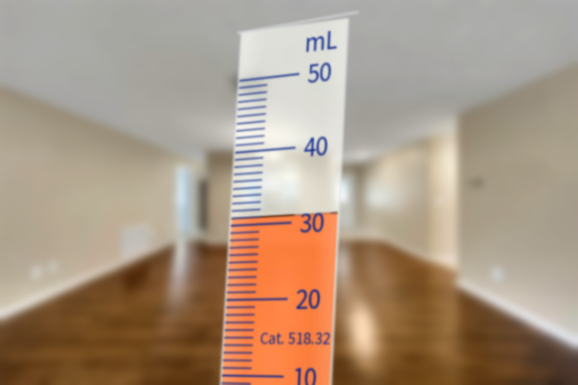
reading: **31** mL
